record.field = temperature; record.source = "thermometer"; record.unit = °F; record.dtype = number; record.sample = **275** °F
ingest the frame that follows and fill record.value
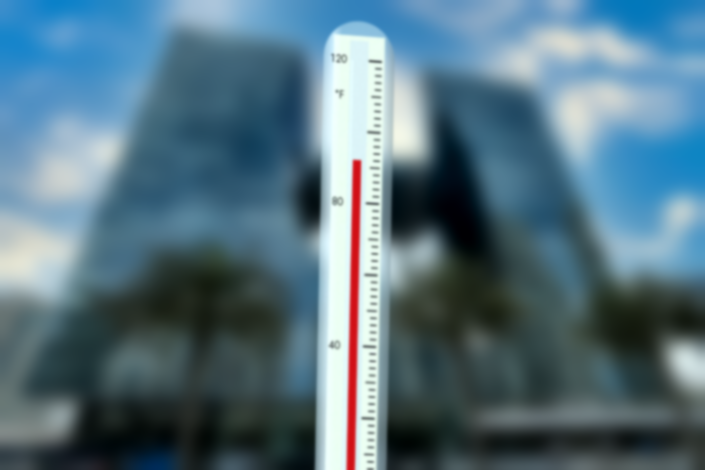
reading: **92** °F
